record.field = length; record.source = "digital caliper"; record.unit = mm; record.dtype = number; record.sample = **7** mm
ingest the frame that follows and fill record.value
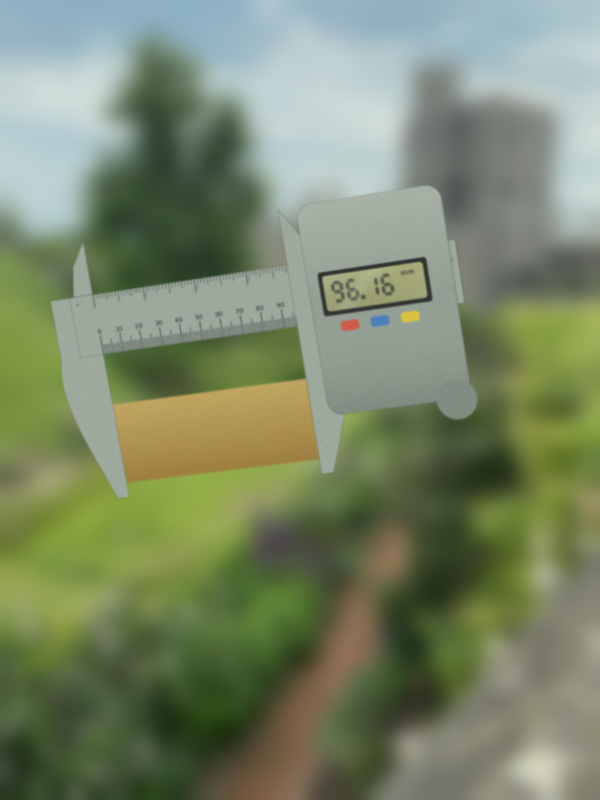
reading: **96.16** mm
